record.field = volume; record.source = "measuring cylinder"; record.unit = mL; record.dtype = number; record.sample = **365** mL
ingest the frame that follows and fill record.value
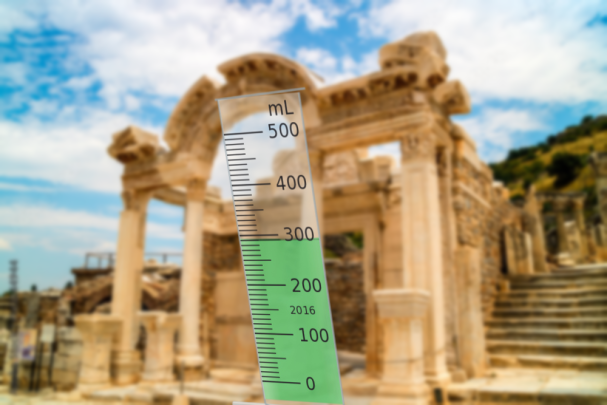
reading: **290** mL
